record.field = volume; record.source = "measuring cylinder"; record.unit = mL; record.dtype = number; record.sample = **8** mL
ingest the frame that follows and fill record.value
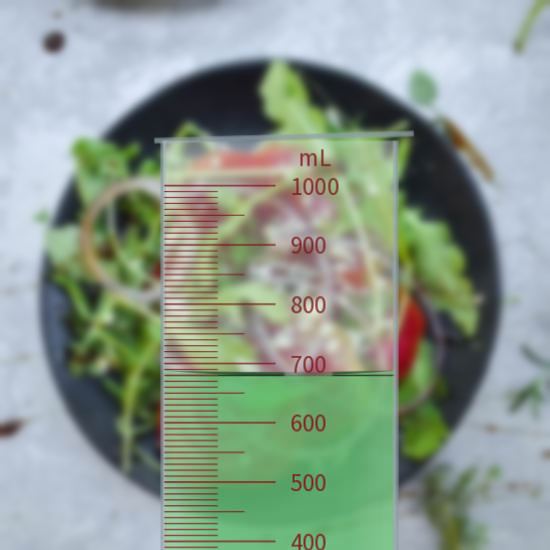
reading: **680** mL
